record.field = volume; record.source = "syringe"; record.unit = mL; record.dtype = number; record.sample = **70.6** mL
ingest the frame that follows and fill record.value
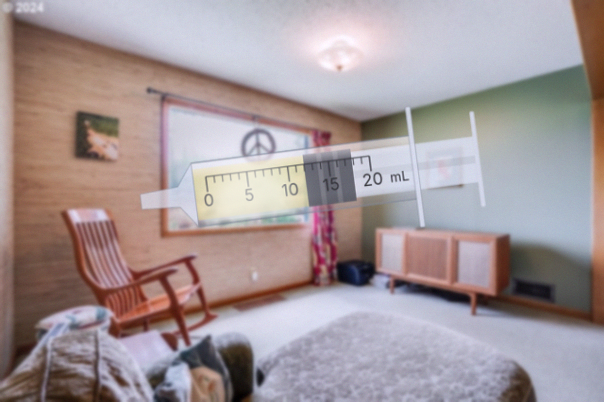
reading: **12** mL
